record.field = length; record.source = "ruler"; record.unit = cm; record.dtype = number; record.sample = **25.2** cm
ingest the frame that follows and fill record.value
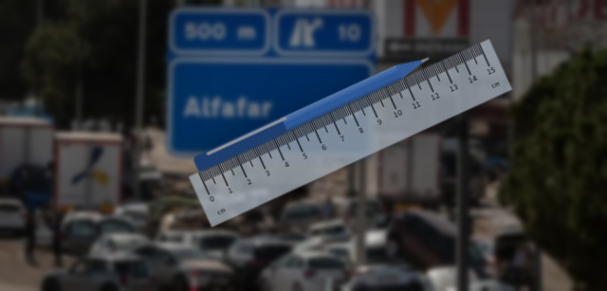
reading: **12.5** cm
